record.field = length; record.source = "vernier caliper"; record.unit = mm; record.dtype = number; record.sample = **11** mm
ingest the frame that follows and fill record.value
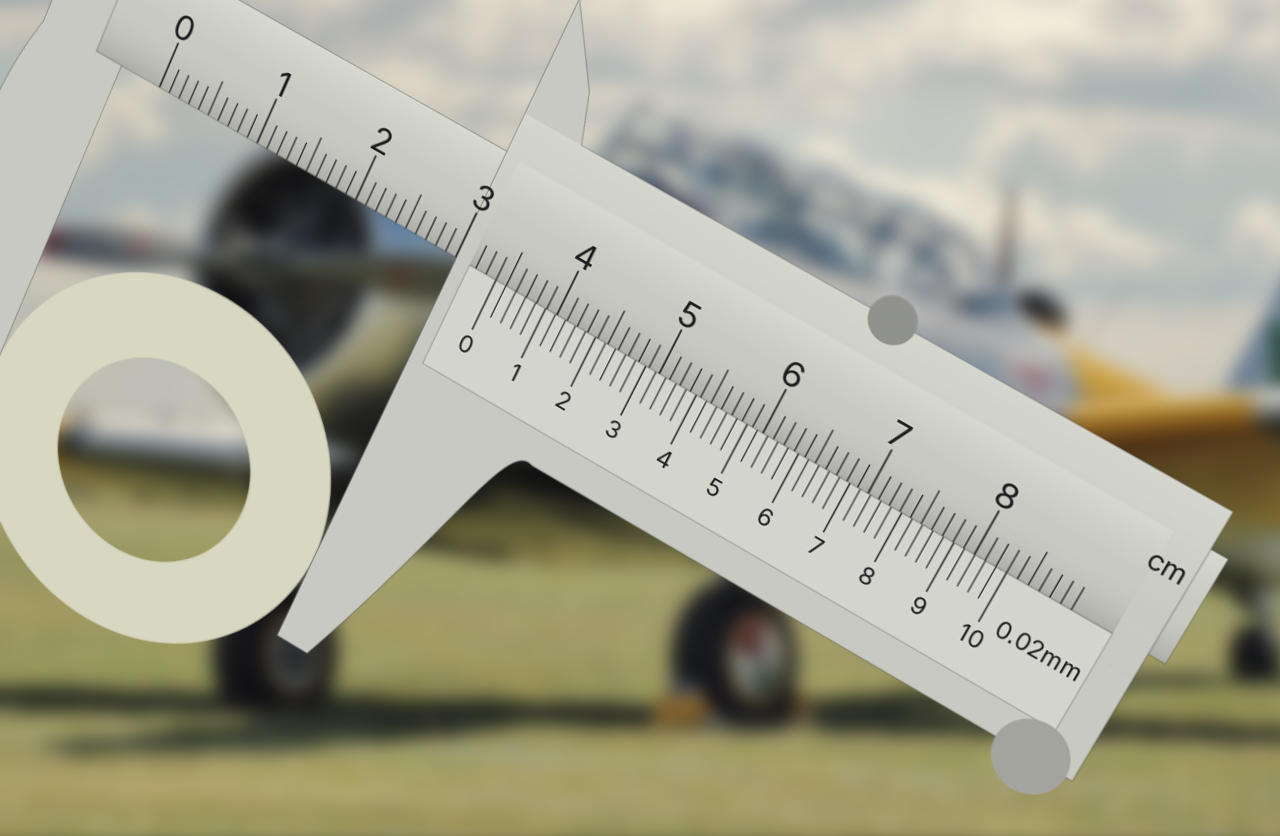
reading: **34.0** mm
